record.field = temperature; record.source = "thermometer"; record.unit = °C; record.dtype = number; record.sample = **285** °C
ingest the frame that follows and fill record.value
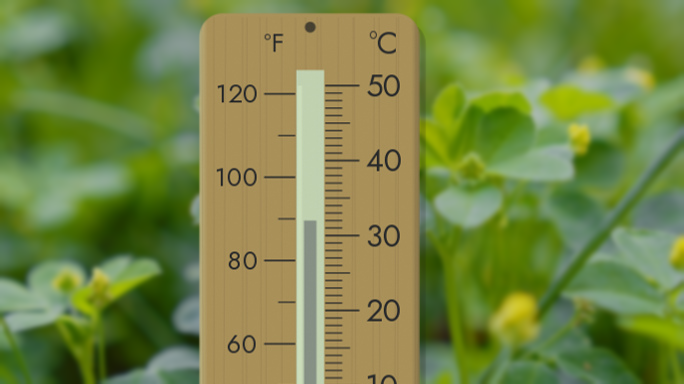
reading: **32** °C
